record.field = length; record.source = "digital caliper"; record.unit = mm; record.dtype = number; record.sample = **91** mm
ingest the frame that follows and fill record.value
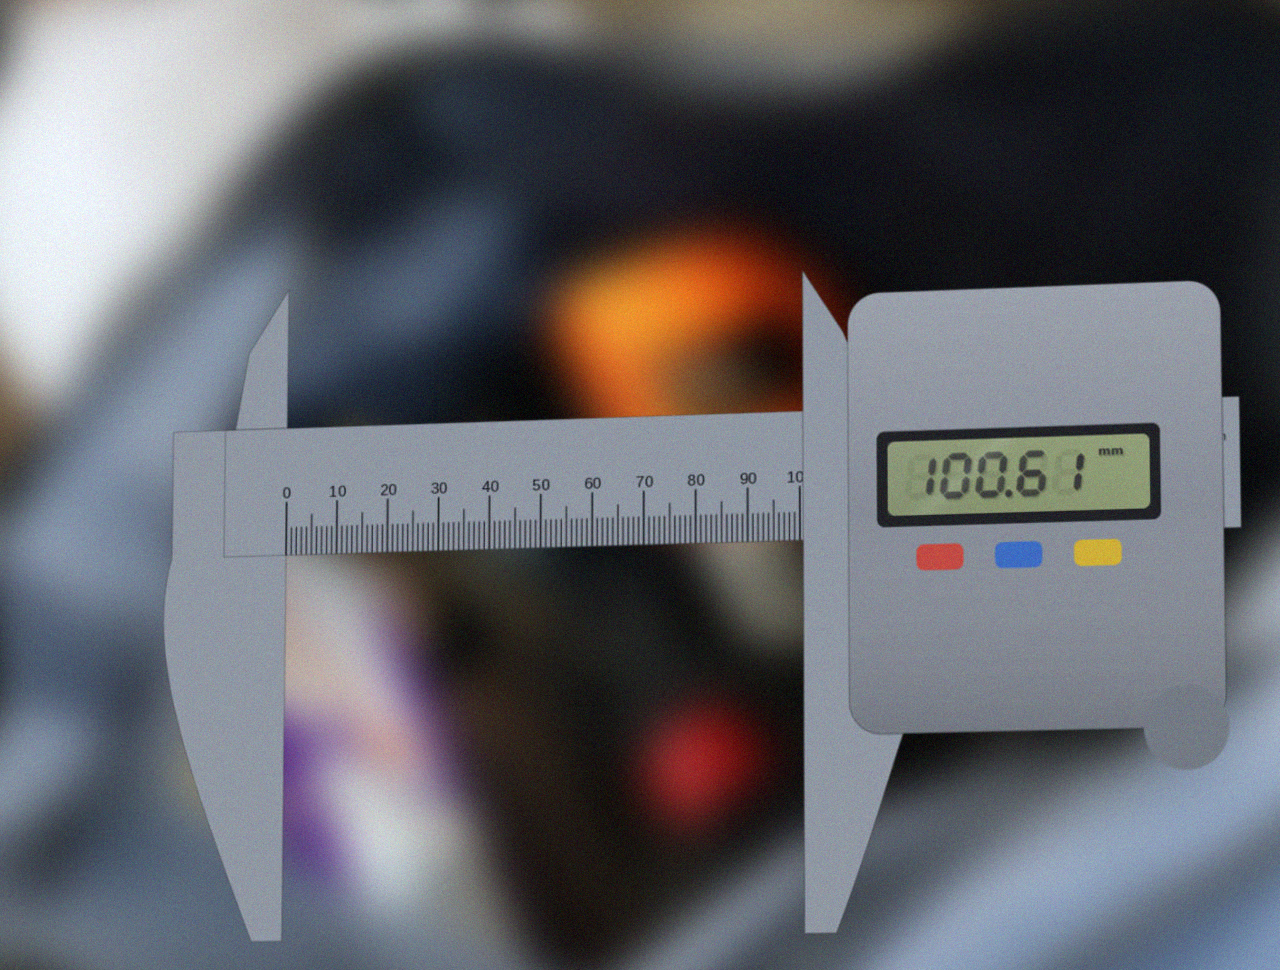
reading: **100.61** mm
